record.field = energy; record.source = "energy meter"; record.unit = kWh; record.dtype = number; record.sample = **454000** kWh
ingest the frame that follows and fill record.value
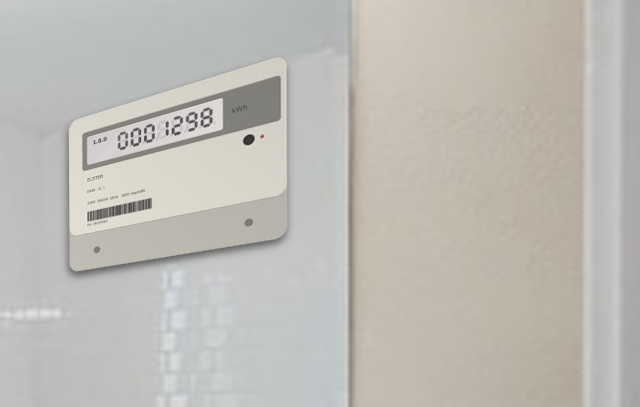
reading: **1298** kWh
